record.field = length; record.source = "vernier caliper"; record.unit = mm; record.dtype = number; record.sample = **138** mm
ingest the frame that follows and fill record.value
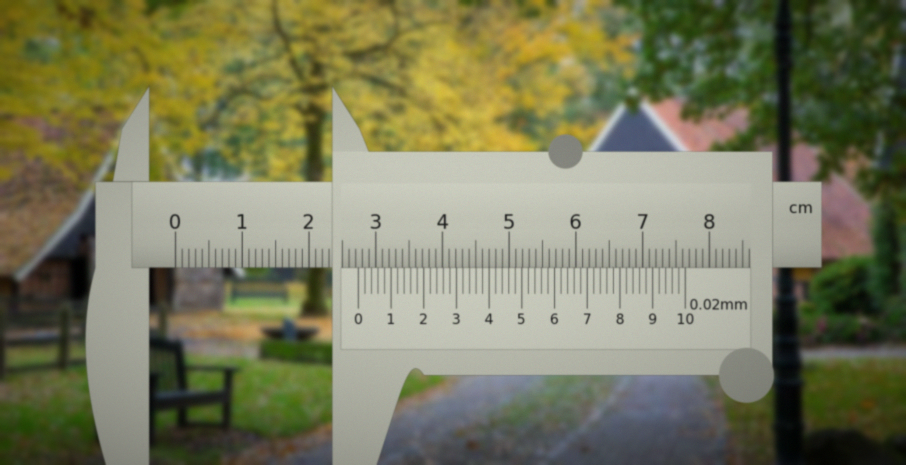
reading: **27.4** mm
